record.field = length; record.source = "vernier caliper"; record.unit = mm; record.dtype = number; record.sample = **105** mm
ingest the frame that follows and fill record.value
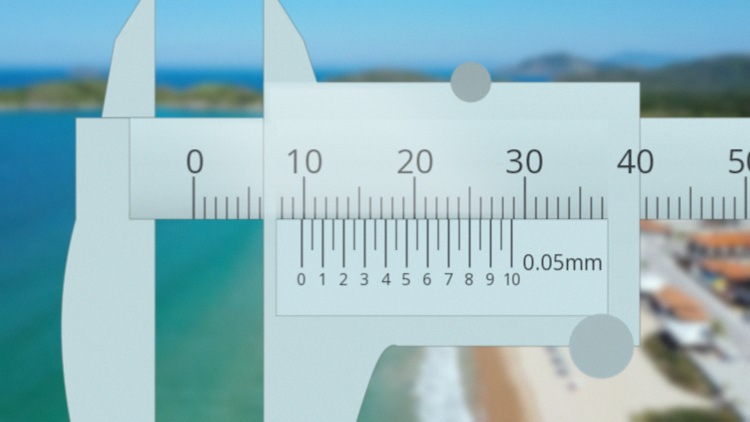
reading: **9.8** mm
